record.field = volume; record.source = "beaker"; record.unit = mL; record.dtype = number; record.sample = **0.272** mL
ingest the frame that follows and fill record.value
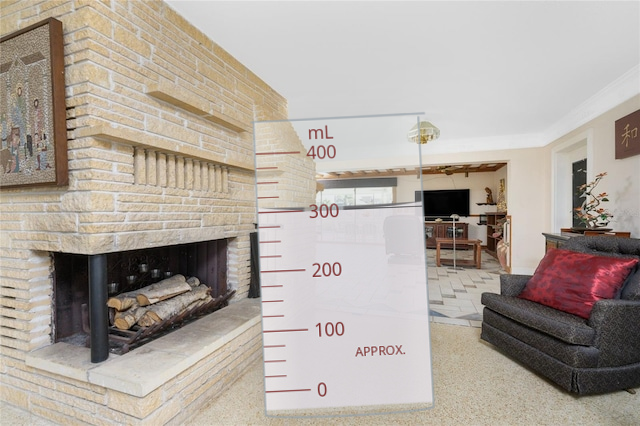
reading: **300** mL
